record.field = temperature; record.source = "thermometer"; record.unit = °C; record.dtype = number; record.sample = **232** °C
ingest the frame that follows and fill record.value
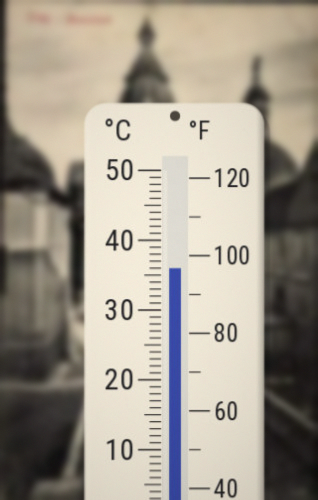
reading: **36** °C
